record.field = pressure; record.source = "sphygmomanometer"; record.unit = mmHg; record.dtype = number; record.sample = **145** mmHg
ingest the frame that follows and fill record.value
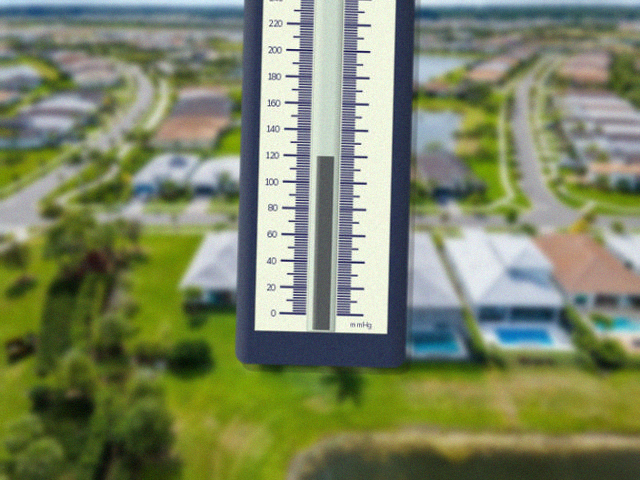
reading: **120** mmHg
